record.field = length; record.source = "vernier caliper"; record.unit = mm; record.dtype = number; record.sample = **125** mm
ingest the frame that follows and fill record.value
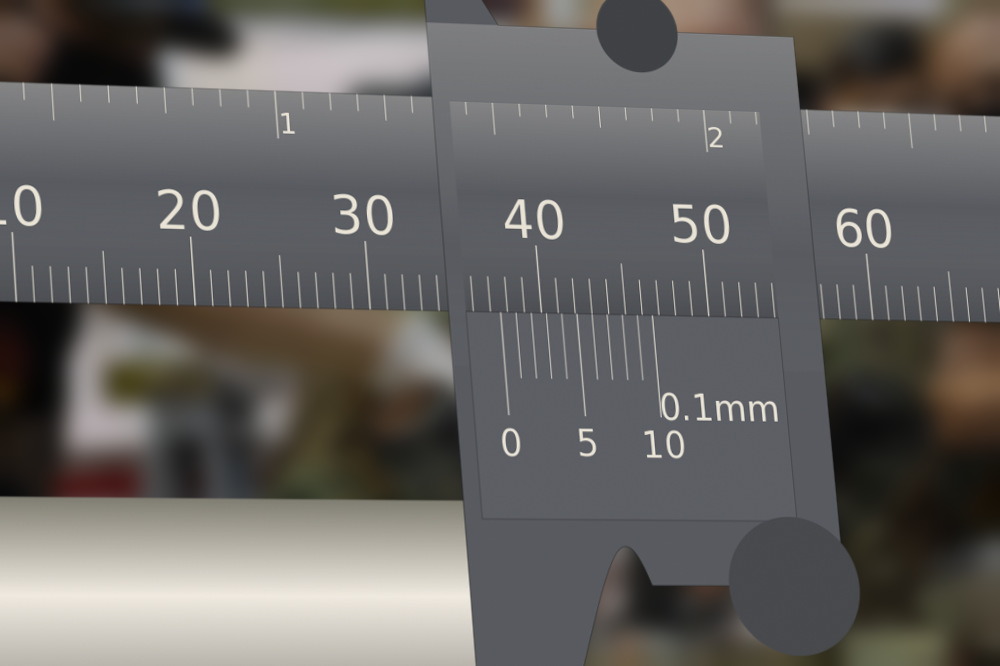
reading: **37.6** mm
